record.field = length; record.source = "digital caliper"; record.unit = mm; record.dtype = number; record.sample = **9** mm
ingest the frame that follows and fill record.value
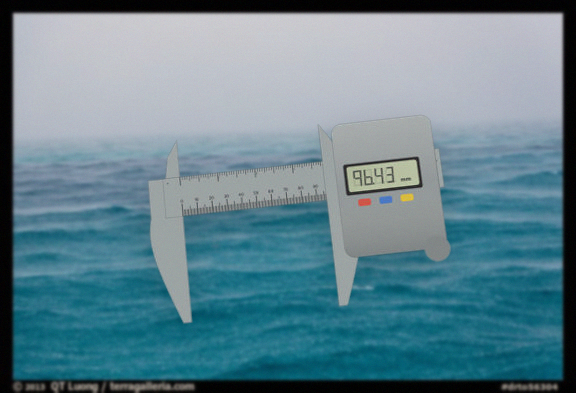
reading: **96.43** mm
